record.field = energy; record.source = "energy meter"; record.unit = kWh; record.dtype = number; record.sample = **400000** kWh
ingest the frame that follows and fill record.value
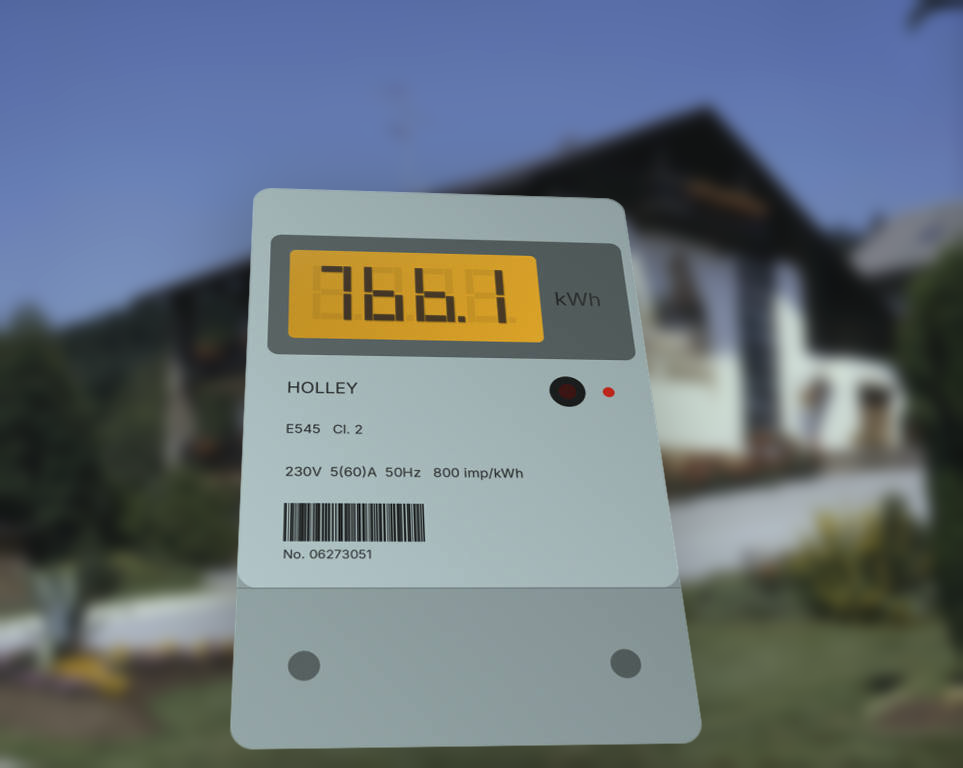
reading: **766.1** kWh
